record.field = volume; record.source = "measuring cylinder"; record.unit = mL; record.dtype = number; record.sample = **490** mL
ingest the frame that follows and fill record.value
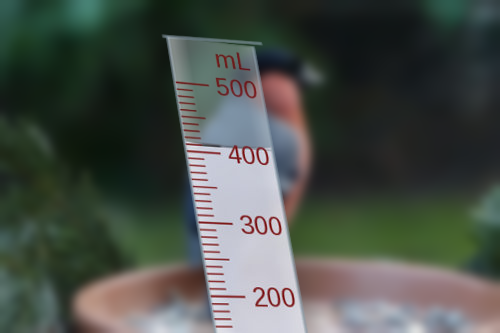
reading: **410** mL
